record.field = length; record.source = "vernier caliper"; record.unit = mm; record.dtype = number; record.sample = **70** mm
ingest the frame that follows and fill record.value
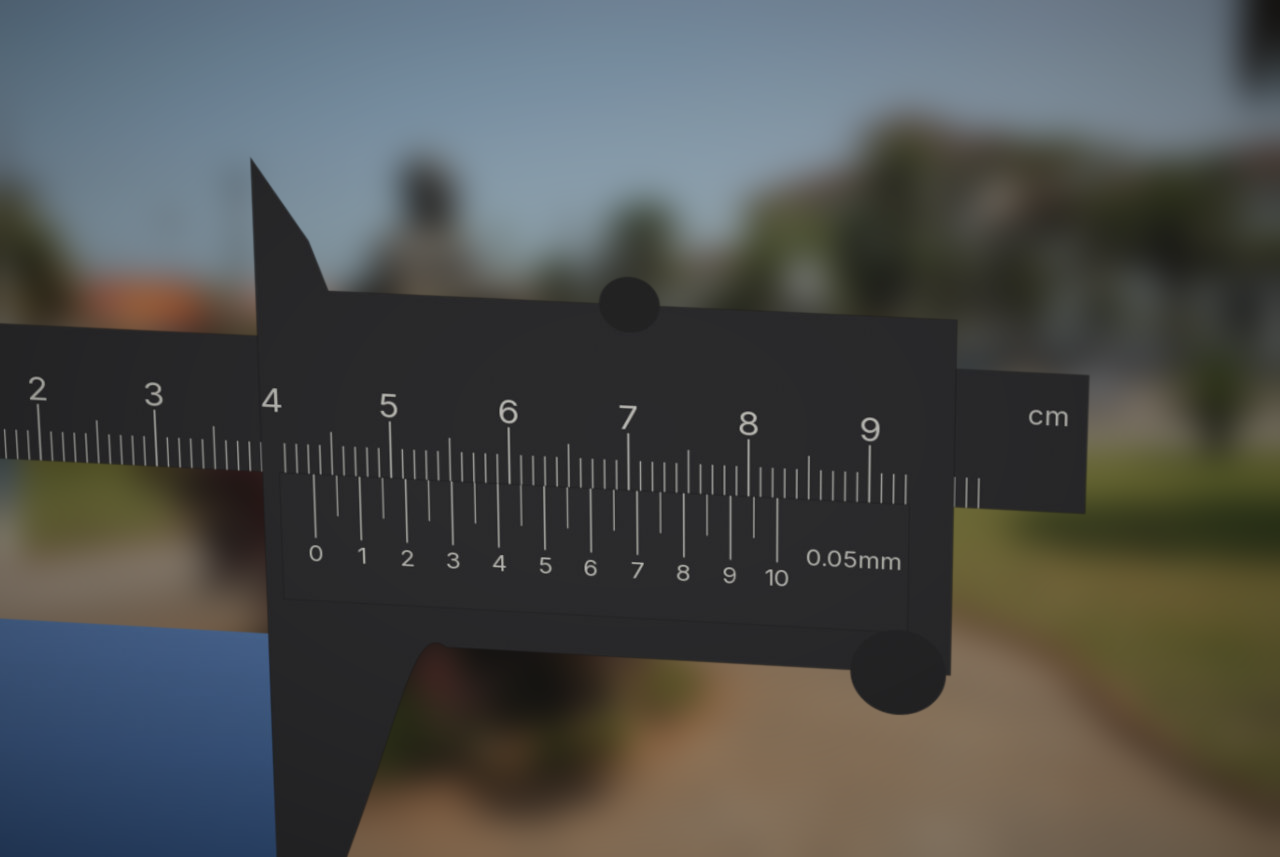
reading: **43.4** mm
